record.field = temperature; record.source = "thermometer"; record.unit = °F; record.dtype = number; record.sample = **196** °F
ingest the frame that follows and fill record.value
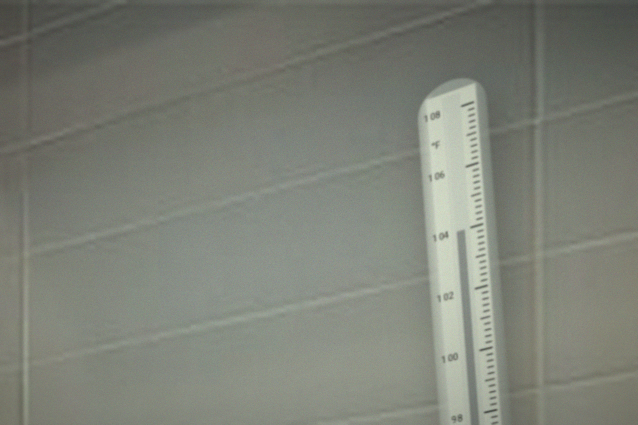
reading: **104** °F
